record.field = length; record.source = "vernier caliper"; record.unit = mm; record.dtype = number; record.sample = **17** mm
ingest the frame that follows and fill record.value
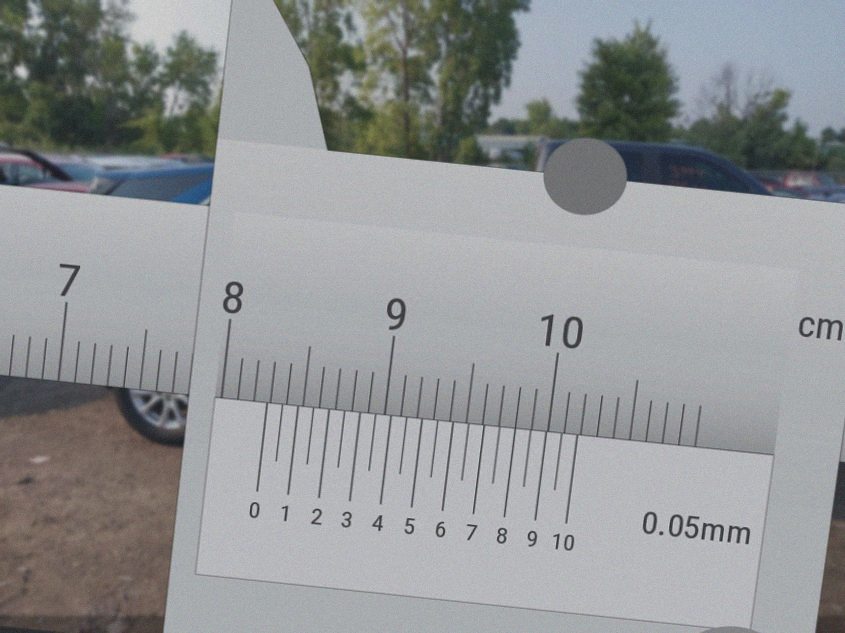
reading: **82.8** mm
